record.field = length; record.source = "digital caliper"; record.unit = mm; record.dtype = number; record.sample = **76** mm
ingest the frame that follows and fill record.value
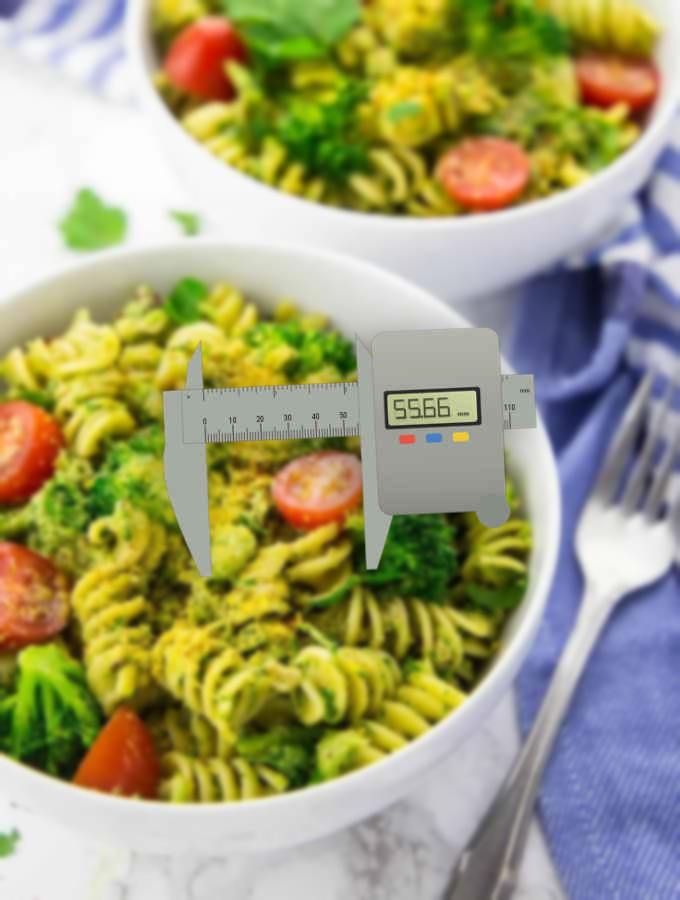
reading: **55.66** mm
